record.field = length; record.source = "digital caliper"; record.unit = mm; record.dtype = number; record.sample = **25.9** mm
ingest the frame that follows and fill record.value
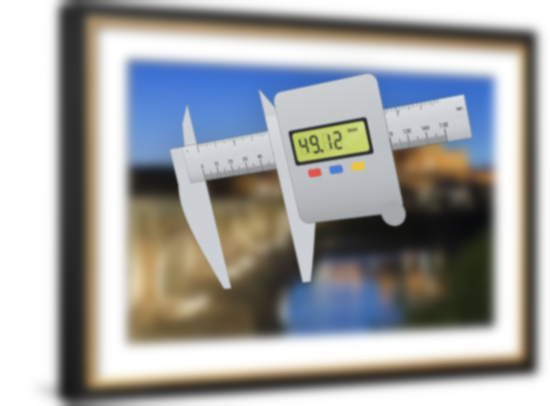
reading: **49.12** mm
